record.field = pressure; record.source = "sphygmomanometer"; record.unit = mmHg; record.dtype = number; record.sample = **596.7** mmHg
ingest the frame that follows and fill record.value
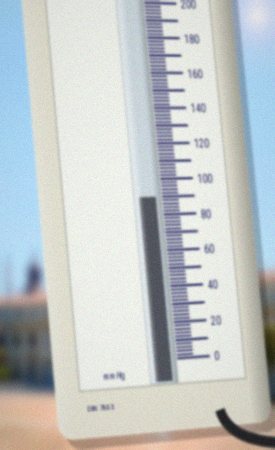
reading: **90** mmHg
